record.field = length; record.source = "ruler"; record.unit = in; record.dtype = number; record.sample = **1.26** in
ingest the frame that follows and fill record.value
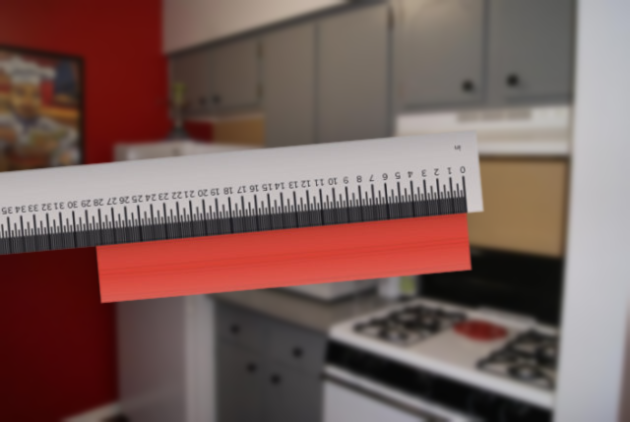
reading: **28.5** in
